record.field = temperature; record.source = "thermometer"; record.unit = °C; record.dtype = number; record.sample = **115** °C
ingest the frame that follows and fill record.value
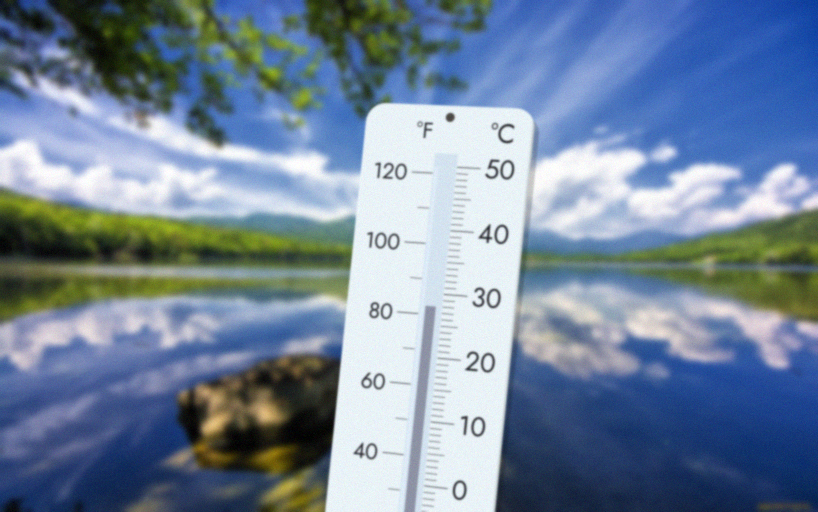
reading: **28** °C
